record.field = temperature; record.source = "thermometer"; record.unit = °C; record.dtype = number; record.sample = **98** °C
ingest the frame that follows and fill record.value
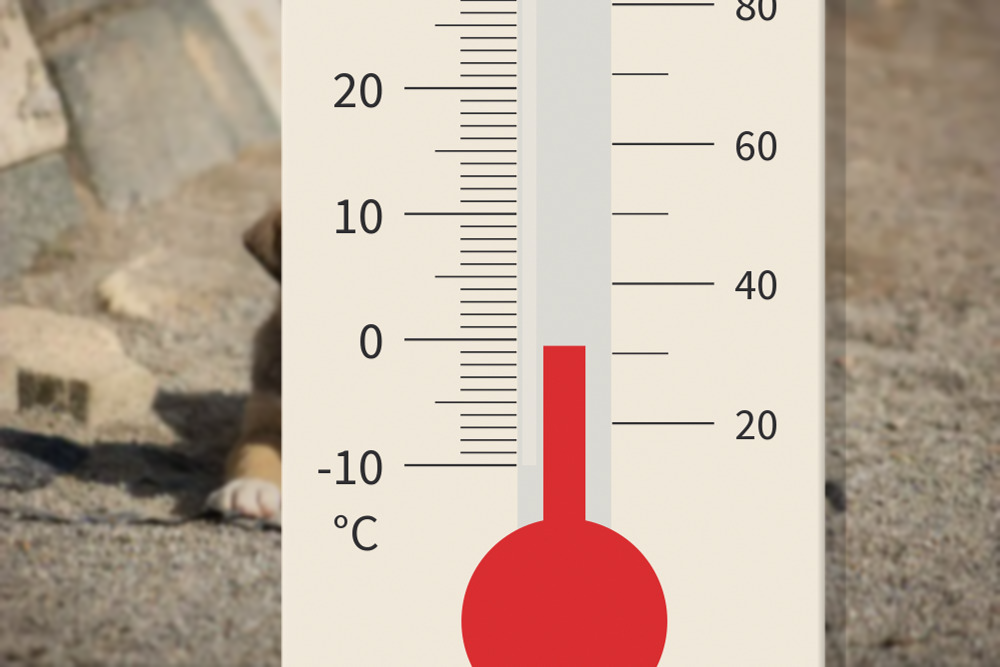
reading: **-0.5** °C
